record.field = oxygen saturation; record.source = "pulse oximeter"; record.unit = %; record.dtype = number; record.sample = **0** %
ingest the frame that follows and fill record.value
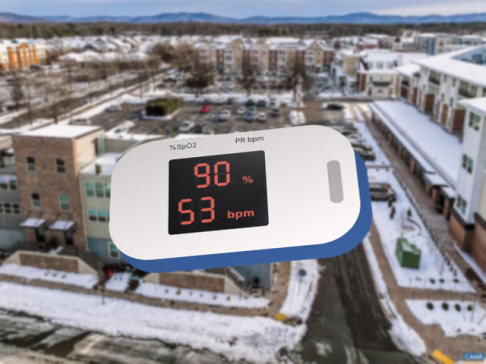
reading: **90** %
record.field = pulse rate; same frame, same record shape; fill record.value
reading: **53** bpm
